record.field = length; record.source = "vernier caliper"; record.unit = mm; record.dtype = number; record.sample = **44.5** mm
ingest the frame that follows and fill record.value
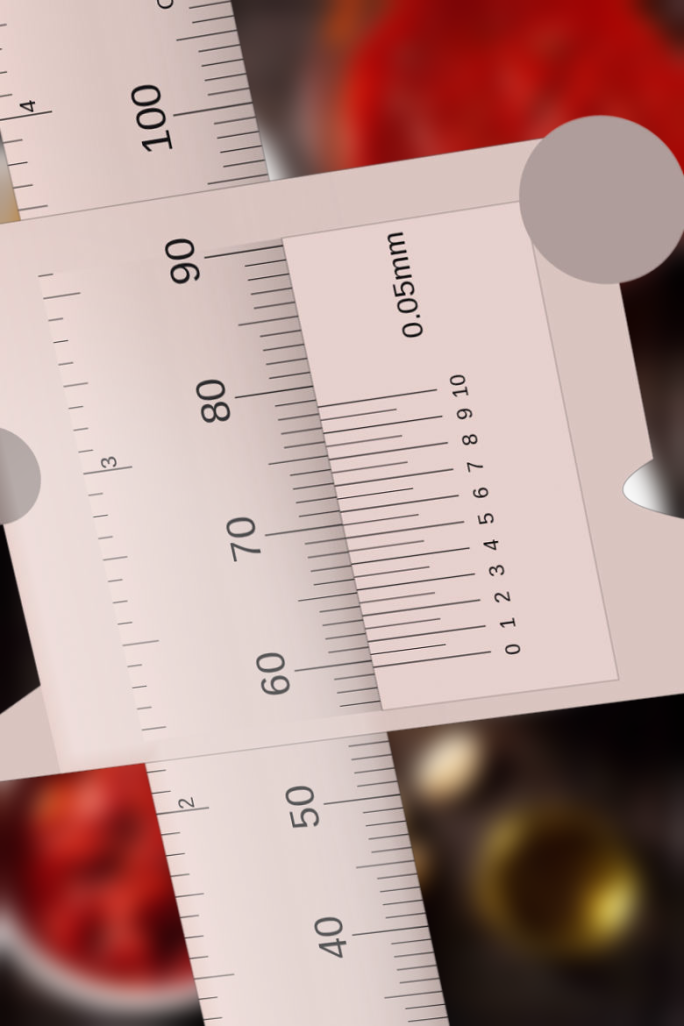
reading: **59.5** mm
